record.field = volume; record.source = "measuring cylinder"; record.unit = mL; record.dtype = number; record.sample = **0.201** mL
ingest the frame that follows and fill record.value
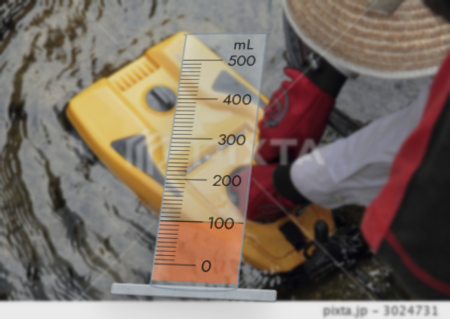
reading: **100** mL
